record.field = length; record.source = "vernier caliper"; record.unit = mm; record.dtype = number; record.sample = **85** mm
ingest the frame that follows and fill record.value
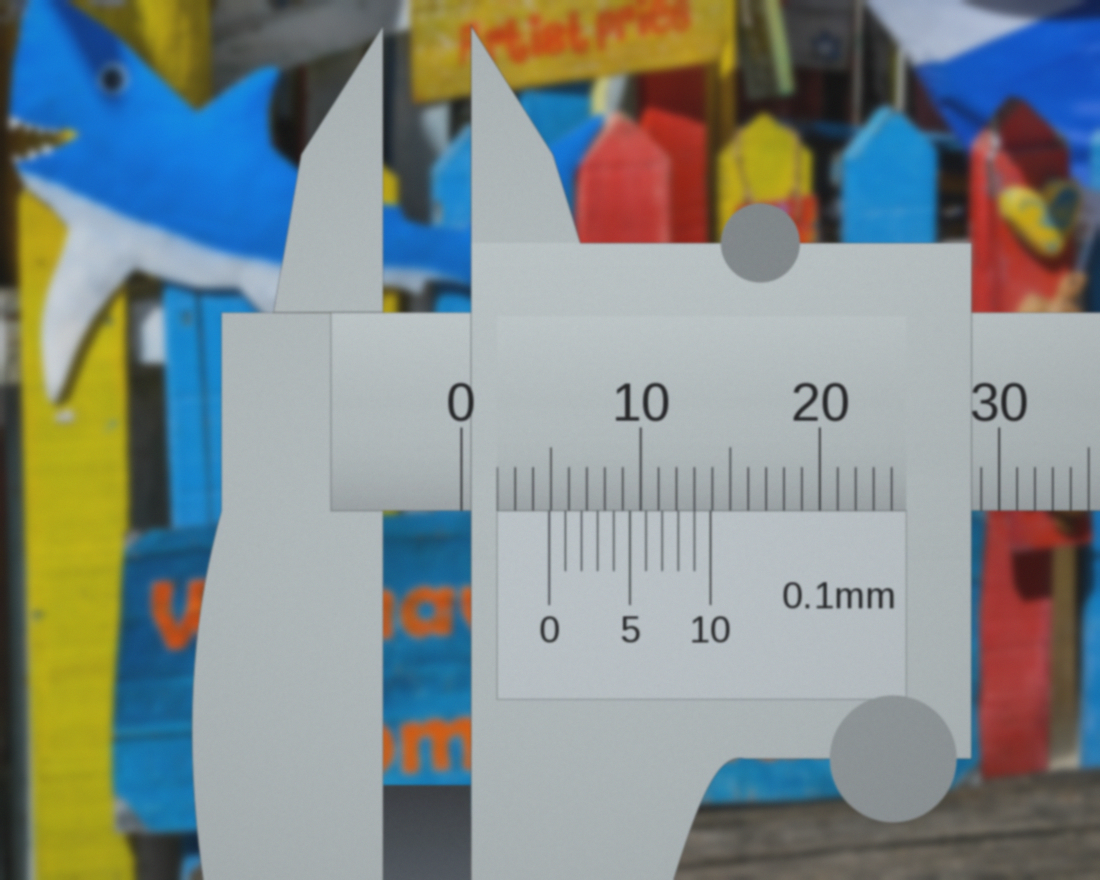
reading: **4.9** mm
